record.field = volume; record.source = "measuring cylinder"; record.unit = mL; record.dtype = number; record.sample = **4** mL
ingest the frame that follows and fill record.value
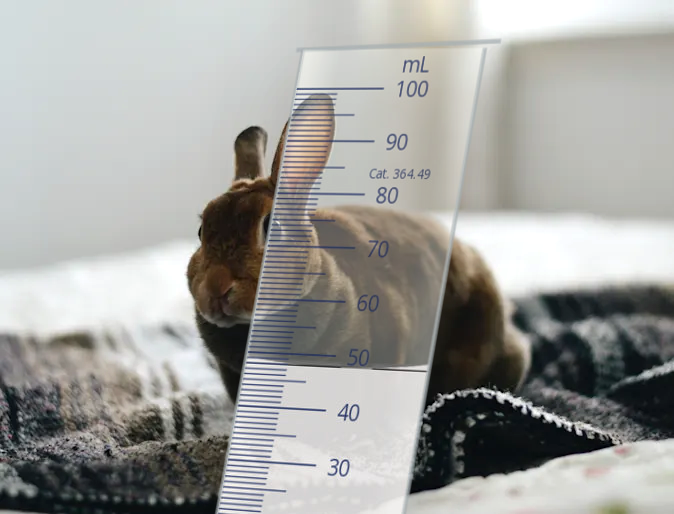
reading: **48** mL
